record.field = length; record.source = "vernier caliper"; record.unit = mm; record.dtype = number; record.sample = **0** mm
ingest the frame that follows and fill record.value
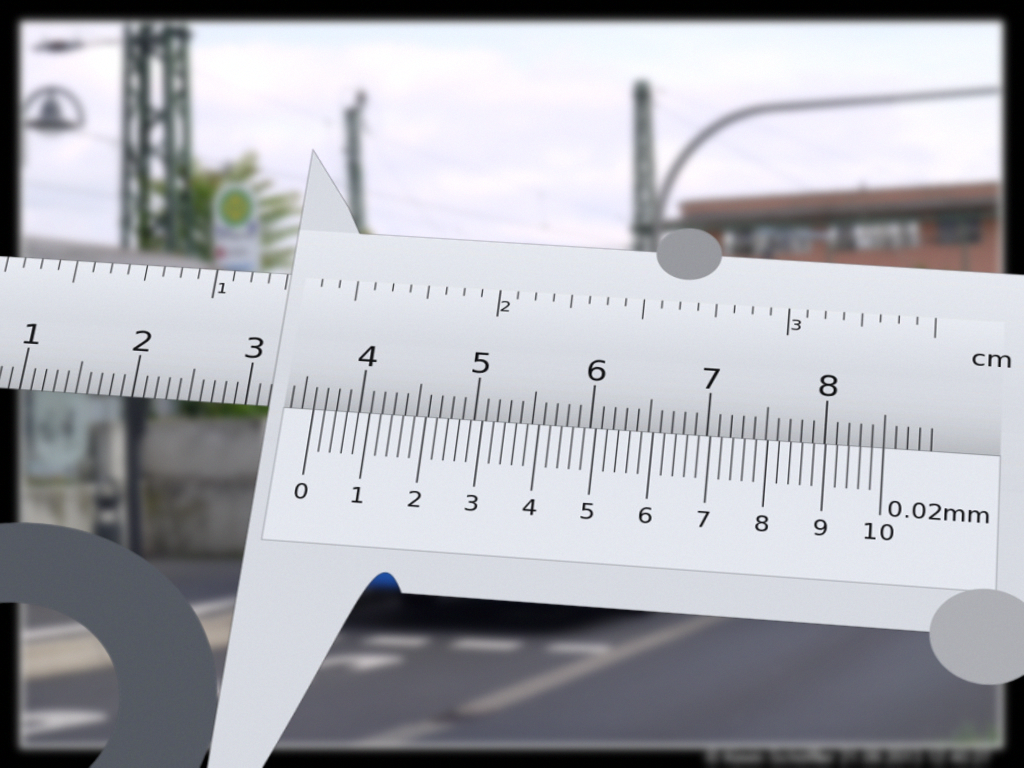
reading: **36.0** mm
